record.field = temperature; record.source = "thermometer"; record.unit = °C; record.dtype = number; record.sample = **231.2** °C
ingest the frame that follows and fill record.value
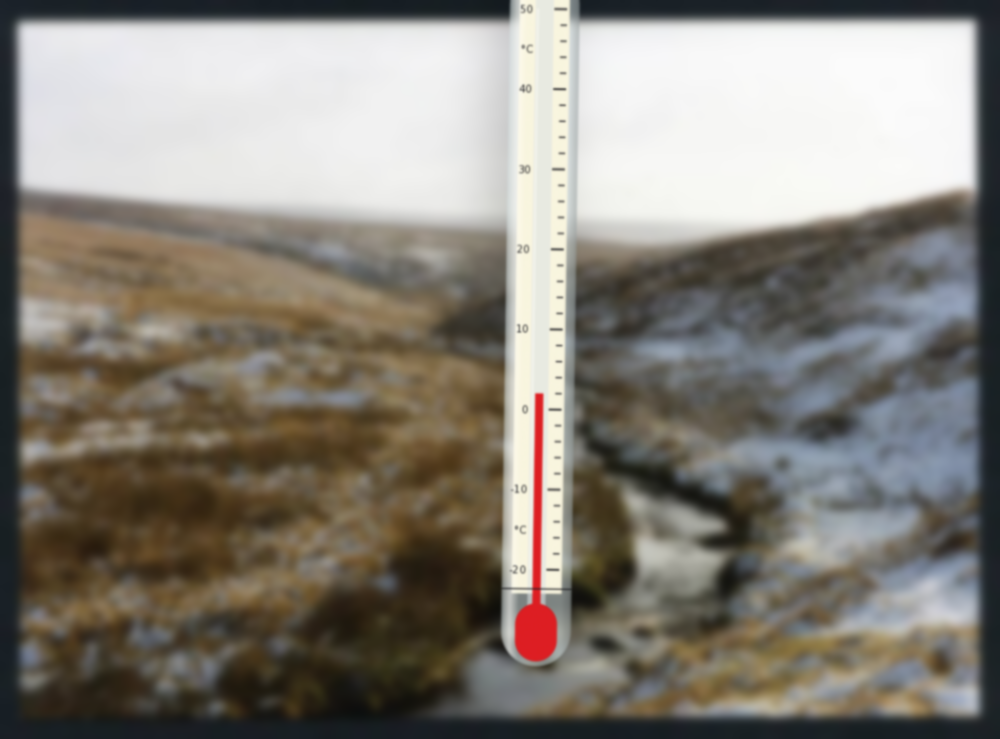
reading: **2** °C
